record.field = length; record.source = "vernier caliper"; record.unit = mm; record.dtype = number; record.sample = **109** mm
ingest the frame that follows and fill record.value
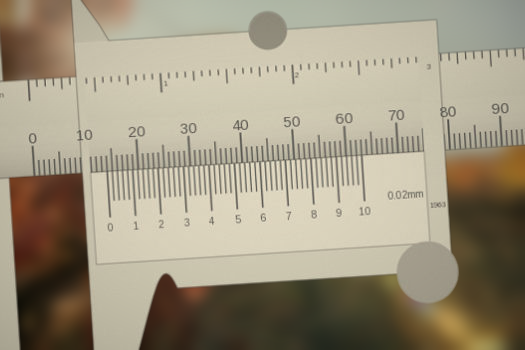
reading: **14.0** mm
